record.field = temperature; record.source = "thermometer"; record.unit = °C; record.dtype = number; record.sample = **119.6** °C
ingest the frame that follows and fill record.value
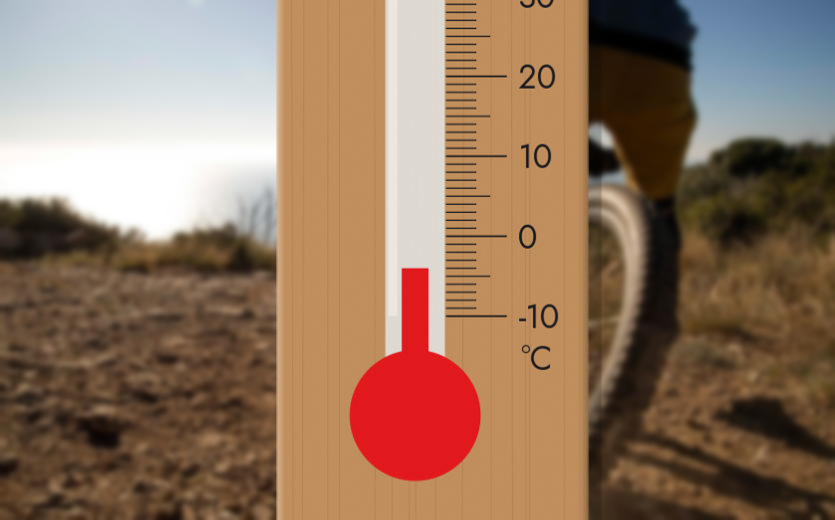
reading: **-4** °C
